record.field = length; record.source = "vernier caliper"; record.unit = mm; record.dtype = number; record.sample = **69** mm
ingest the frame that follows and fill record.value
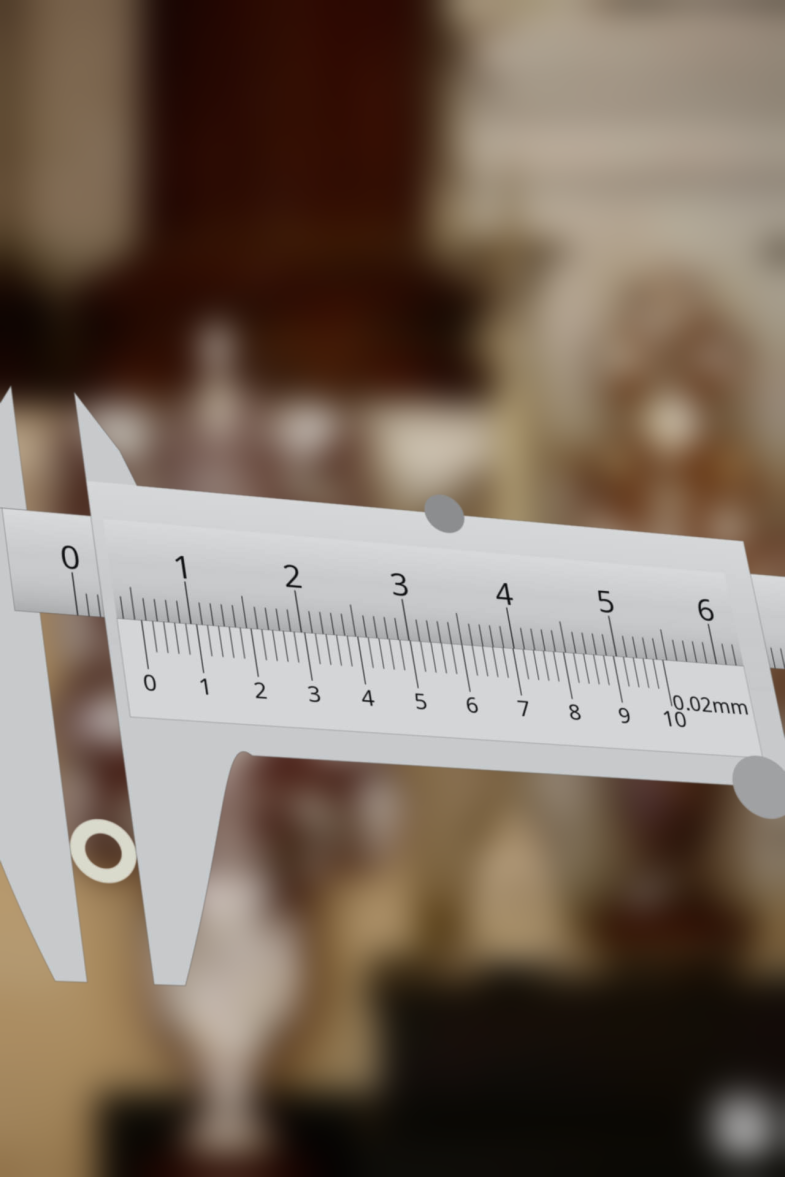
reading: **5.6** mm
